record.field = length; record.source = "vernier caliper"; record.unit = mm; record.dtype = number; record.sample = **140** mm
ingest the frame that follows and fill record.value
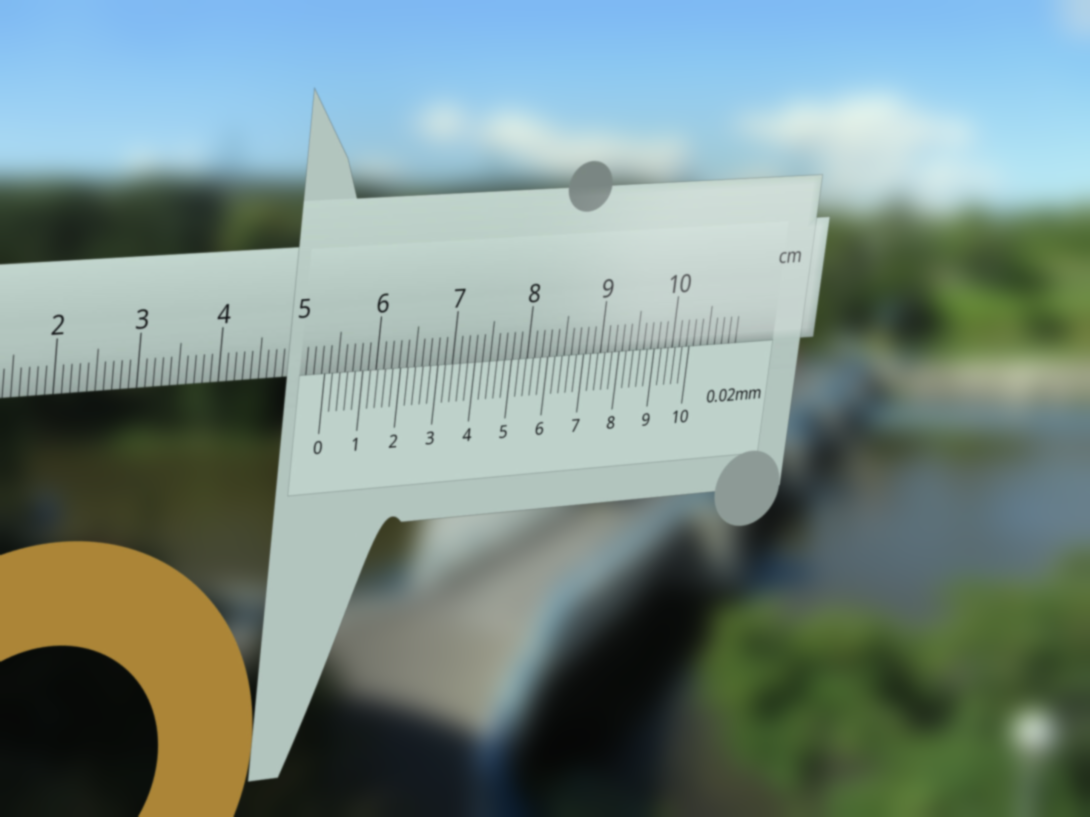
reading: **53.4** mm
